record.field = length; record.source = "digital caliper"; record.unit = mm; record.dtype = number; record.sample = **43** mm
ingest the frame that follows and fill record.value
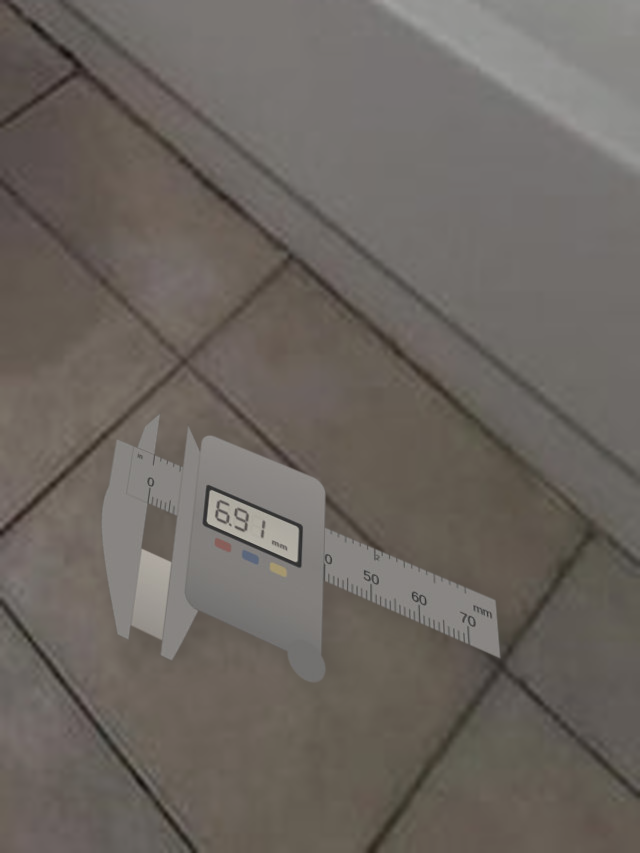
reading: **6.91** mm
